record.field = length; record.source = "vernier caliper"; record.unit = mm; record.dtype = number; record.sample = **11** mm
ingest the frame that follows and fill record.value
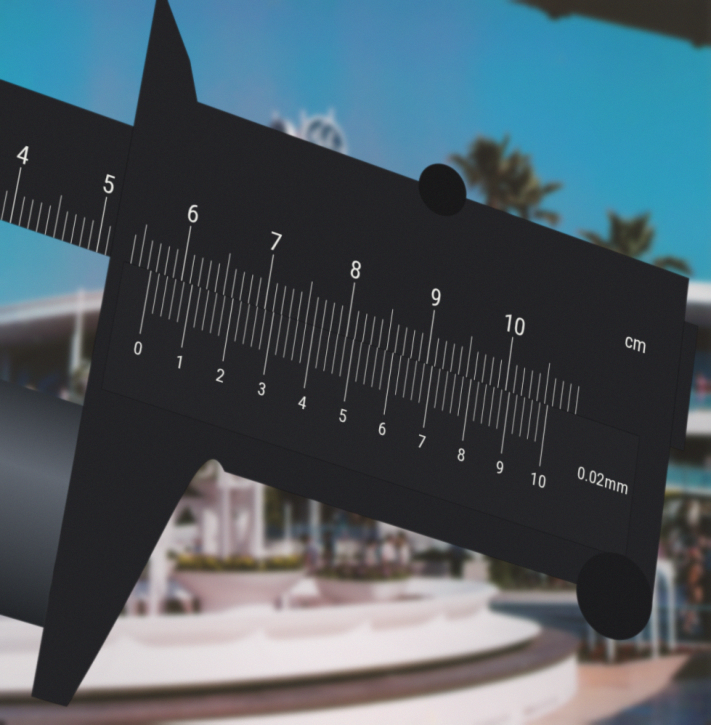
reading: **56.4** mm
